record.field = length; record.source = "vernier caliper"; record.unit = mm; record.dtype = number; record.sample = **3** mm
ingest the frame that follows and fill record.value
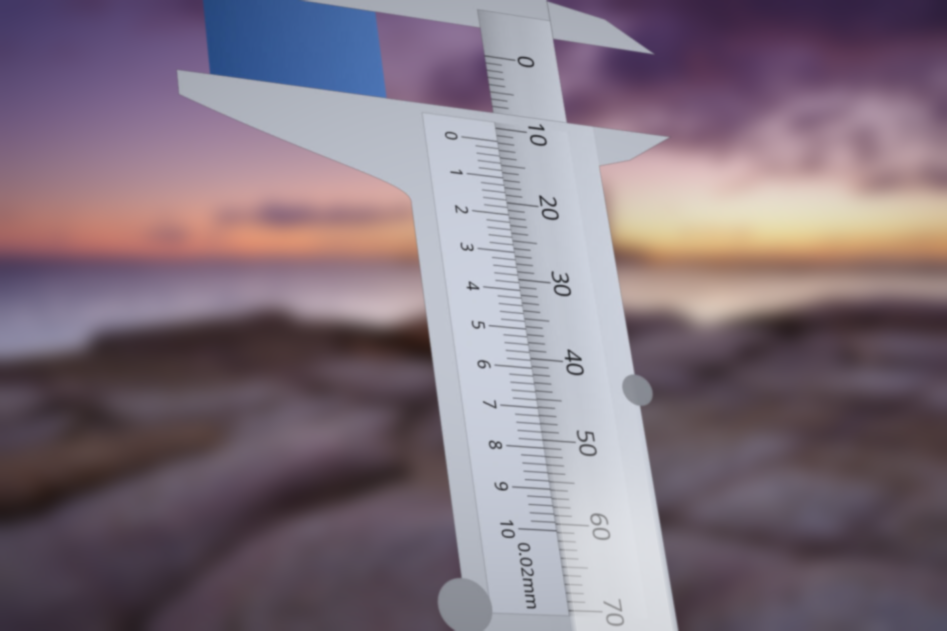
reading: **11.8** mm
